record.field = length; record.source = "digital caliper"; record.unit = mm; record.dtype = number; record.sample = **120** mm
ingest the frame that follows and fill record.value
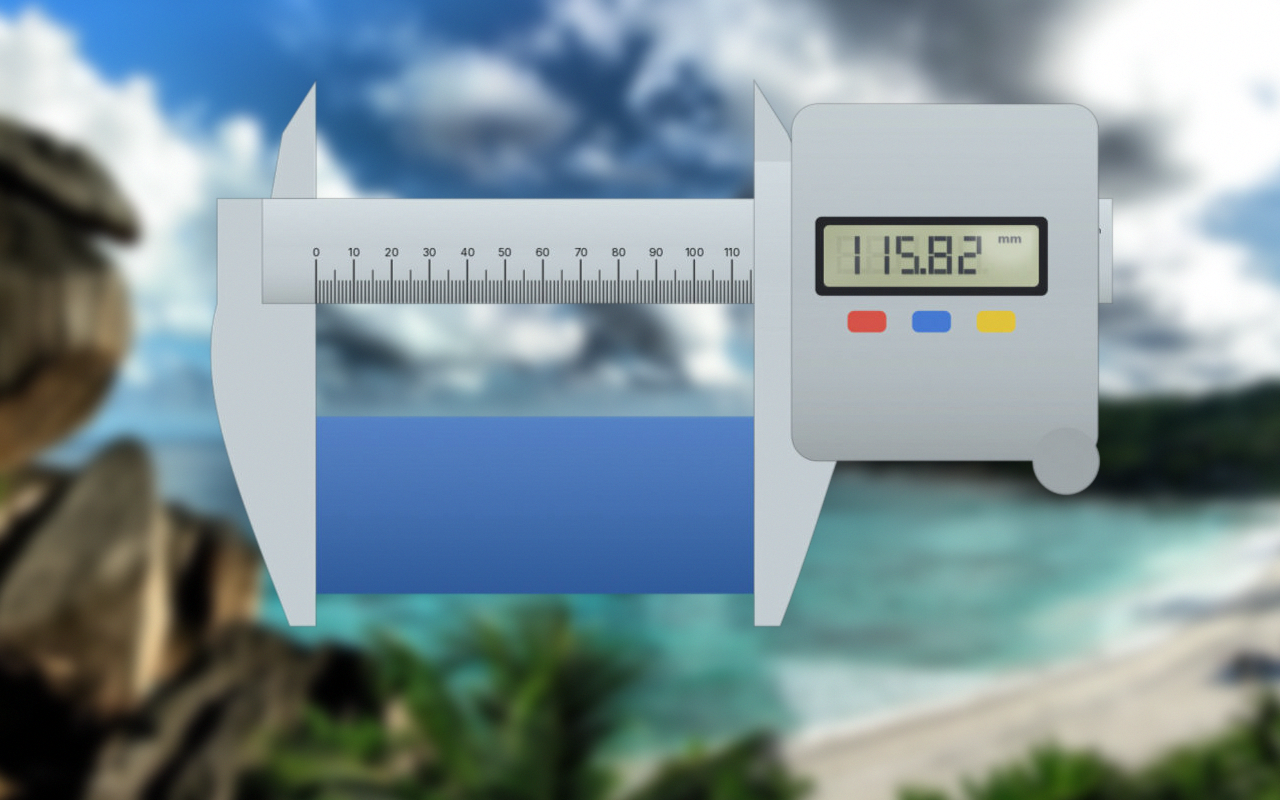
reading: **115.82** mm
